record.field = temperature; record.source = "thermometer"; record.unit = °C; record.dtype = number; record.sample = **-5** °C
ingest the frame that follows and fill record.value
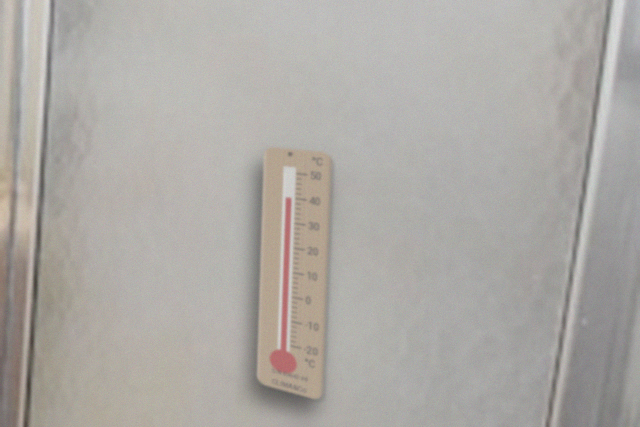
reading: **40** °C
